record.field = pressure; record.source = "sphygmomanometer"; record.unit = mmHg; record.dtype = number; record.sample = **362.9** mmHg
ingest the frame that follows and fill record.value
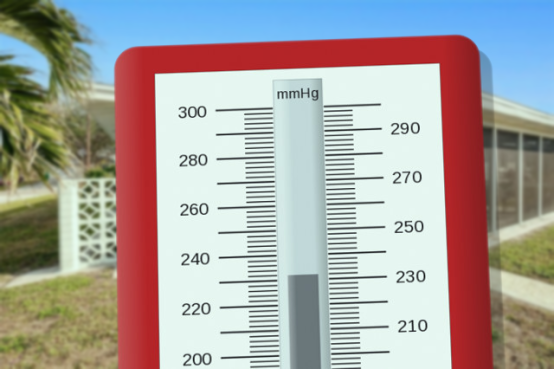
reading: **232** mmHg
